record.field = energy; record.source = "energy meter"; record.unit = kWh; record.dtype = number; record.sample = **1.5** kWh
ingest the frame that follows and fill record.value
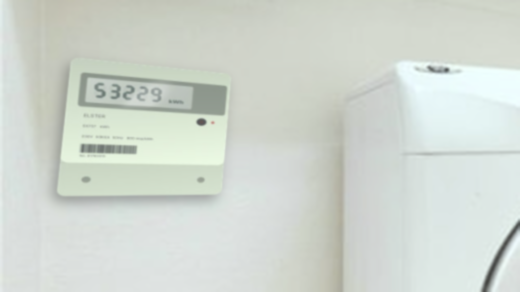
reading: **53229** kWh
